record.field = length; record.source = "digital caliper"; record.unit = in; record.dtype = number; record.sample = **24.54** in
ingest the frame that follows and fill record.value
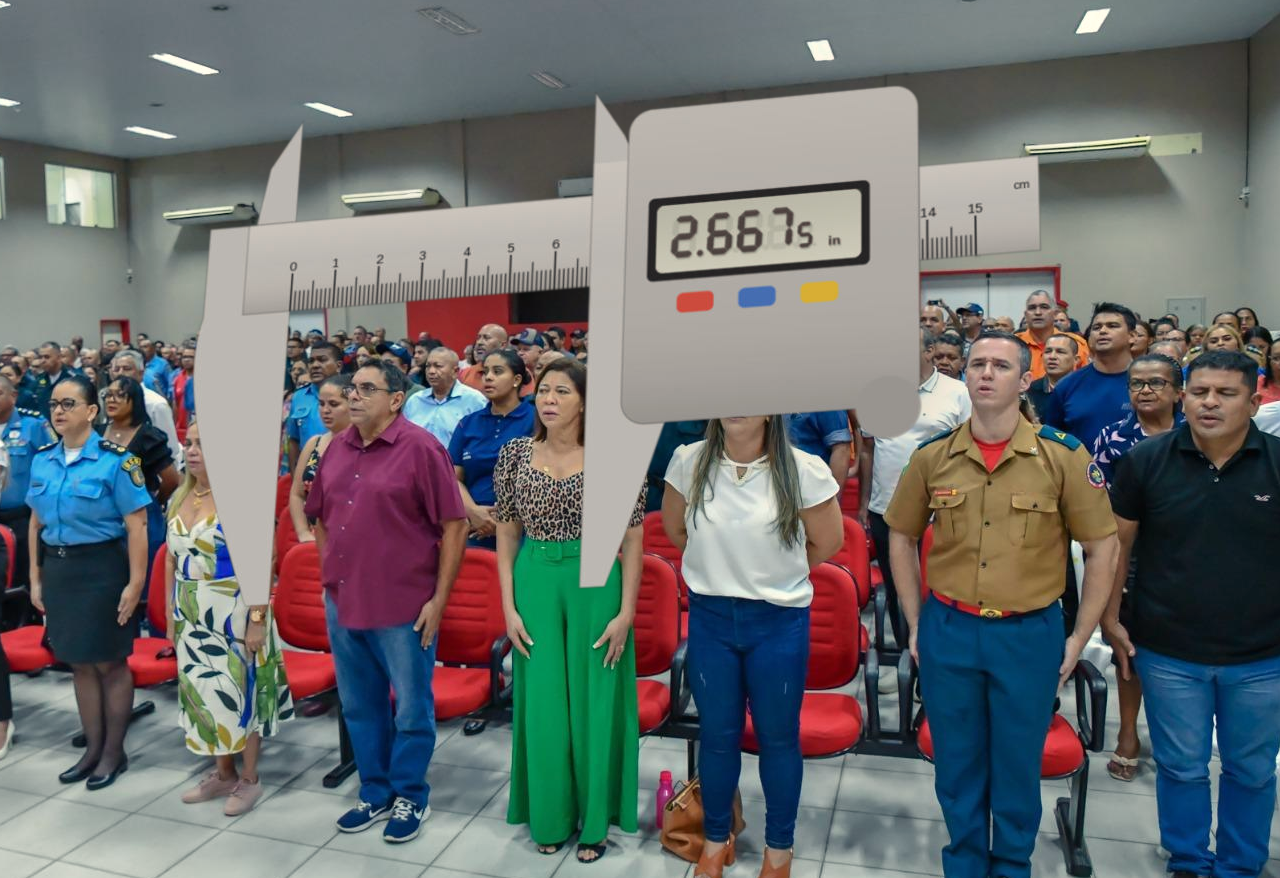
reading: **2.6675** in
